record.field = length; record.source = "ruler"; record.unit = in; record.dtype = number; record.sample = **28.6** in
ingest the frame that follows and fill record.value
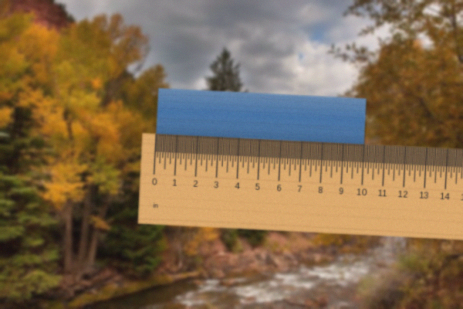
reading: **10** in
